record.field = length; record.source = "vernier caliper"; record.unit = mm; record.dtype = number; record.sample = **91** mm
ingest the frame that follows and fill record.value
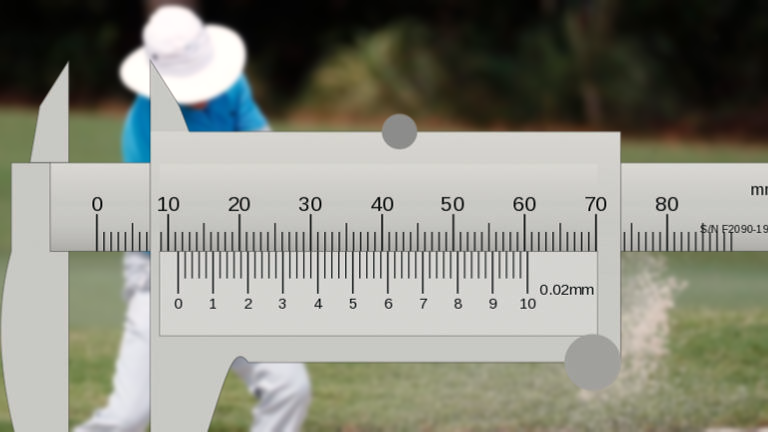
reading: **11.4** mm
